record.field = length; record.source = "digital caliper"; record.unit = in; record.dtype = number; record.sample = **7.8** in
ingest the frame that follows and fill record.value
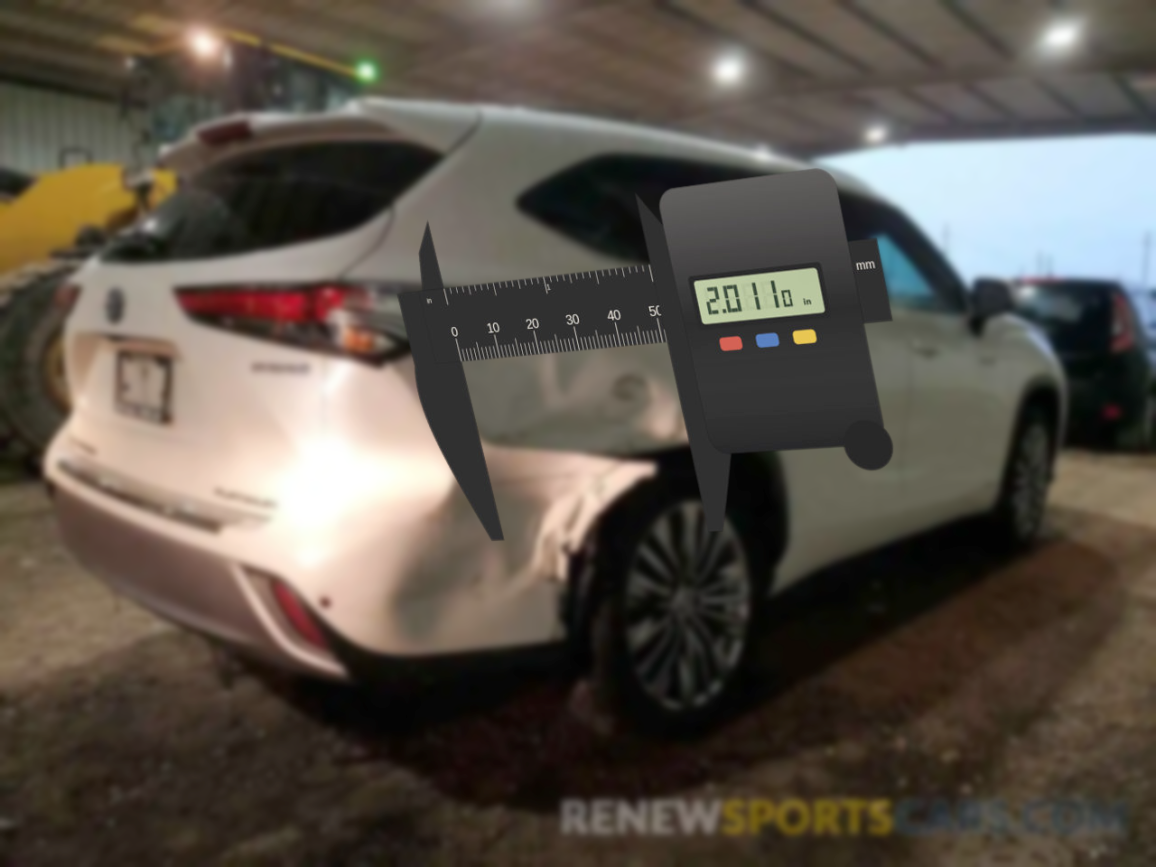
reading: **2.0110** in
